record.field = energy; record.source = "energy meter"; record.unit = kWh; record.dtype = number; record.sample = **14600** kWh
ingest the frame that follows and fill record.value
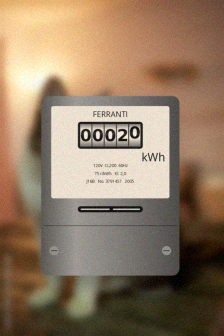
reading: **20** kWh
